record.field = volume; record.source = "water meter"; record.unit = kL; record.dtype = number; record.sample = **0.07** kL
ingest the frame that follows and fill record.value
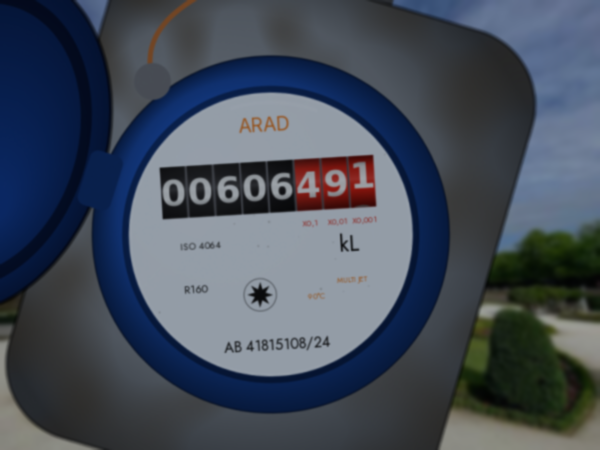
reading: **606.491** kL
